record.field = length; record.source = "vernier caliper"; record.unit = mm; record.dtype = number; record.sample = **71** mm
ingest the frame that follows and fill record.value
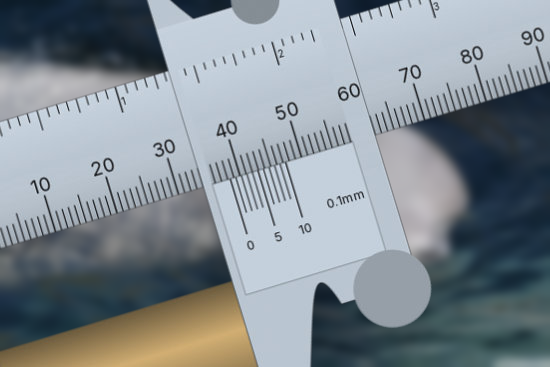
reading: **38.4** mm
